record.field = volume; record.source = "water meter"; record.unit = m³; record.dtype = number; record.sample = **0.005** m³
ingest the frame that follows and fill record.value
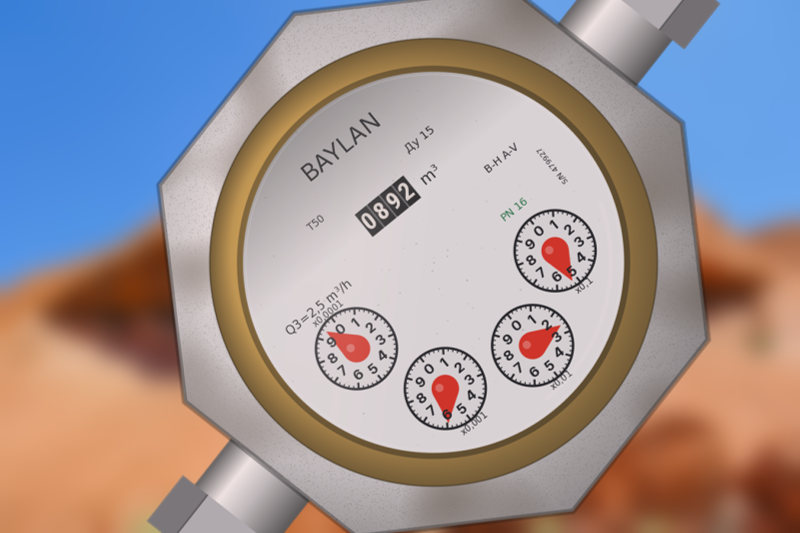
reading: **892.5259** m³
